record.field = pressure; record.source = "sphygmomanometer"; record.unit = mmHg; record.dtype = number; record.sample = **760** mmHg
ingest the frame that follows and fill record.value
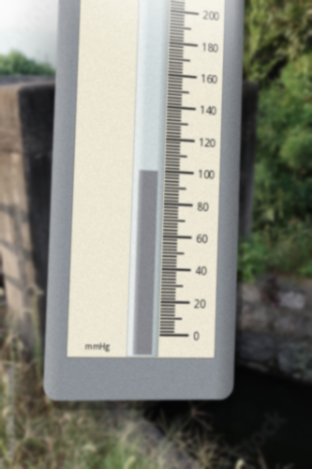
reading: **100** mmHg
